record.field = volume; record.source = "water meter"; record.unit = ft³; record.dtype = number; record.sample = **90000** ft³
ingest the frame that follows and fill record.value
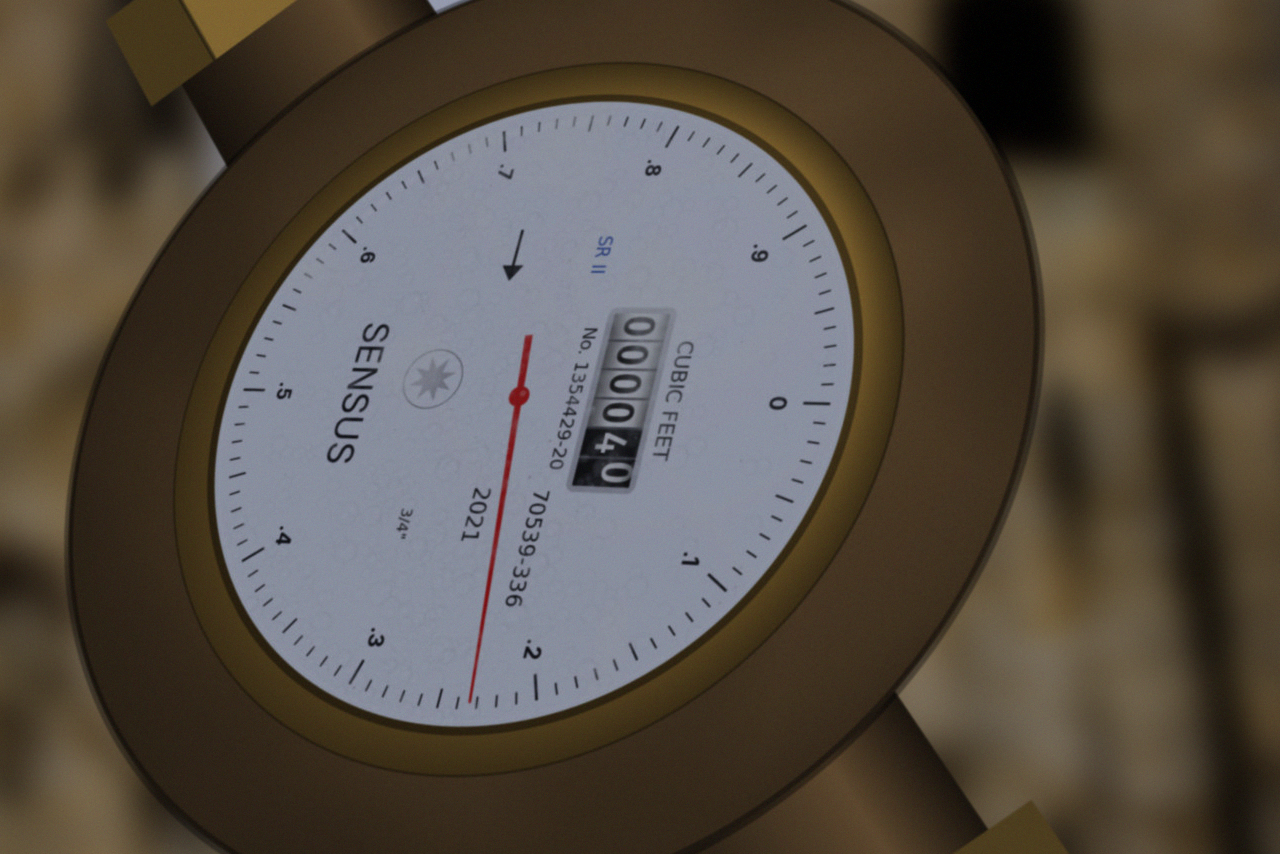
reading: **40.23** ft³
